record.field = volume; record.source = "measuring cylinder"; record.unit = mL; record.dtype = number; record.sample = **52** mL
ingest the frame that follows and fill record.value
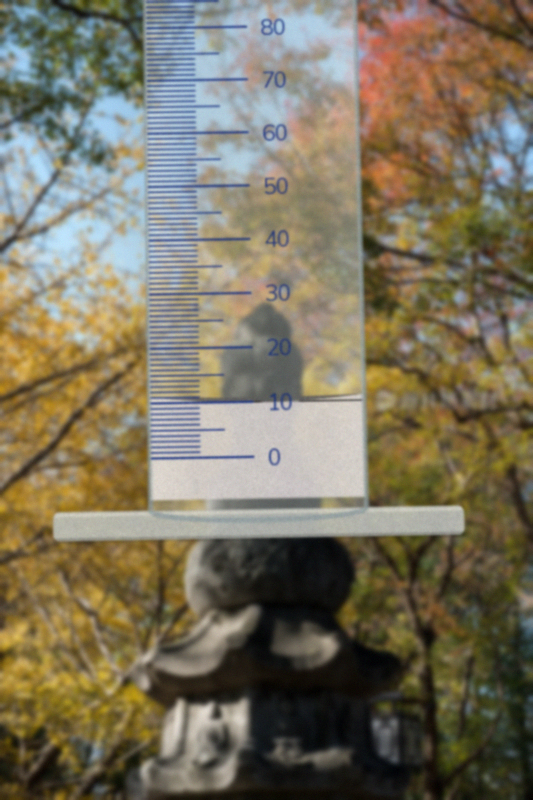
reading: **10** mL
